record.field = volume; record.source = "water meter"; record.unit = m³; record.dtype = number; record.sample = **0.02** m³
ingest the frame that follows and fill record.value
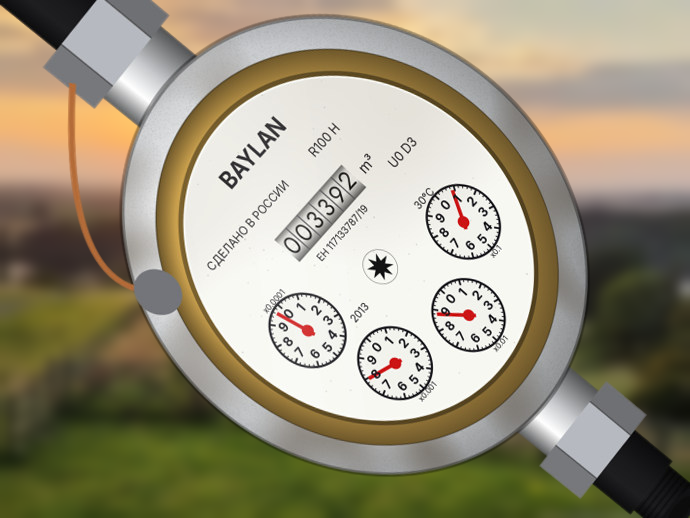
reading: **3392.0879** m³
